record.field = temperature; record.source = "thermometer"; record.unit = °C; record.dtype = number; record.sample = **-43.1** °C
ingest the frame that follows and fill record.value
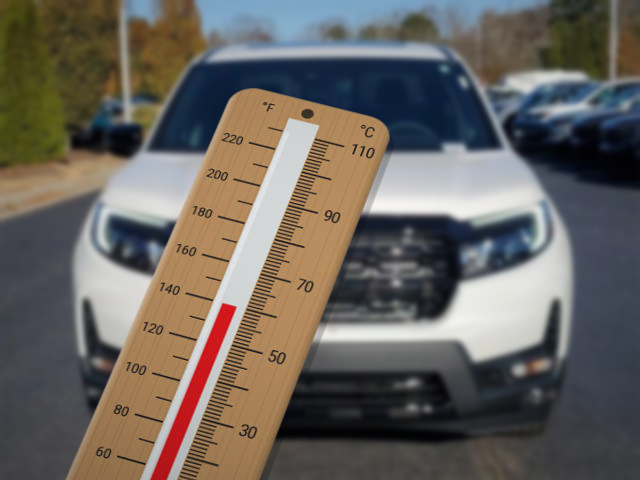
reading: **60** °C
